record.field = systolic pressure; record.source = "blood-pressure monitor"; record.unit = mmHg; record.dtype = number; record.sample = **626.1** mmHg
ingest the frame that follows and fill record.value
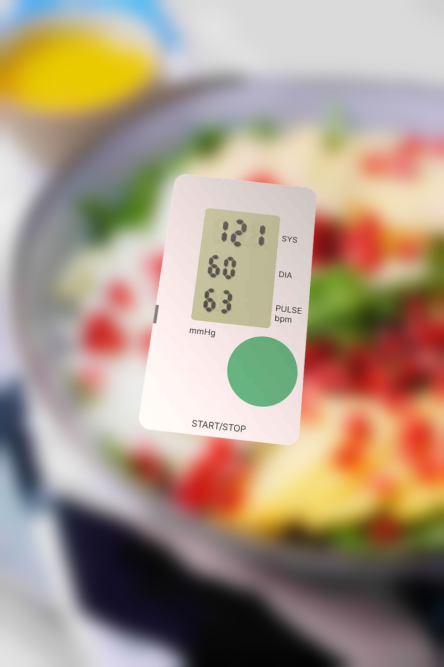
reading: **121** mmHg
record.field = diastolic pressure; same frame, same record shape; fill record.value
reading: **60** mmHg
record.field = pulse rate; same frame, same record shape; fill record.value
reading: **63** bpm
